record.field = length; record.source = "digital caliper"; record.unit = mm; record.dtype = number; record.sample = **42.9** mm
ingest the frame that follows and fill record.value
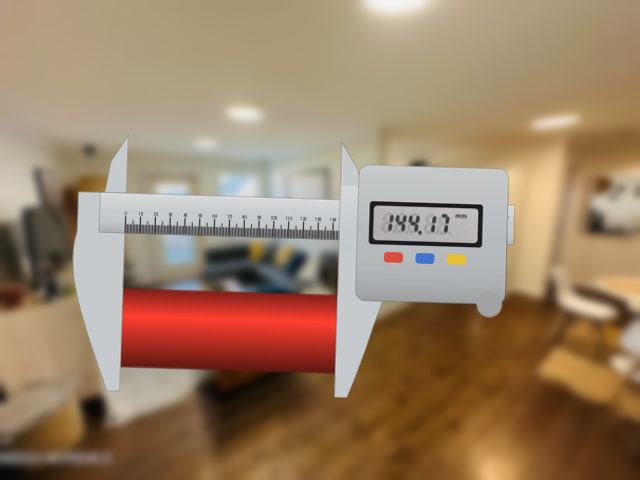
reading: **144.17** mm
